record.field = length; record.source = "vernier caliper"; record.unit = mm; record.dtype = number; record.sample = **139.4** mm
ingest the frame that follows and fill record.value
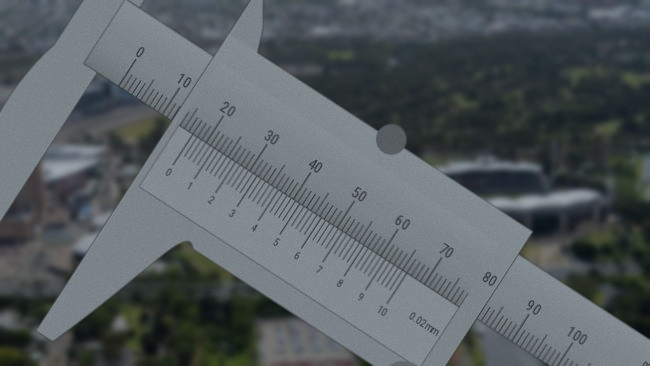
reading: **17.0** mm
